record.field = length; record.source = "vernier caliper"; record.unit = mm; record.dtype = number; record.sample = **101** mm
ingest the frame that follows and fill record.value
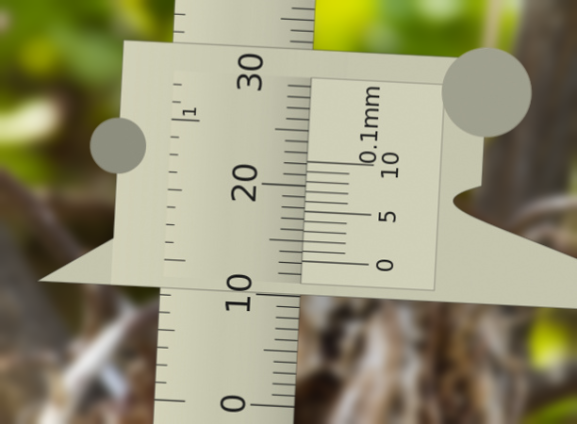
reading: **13.2** mm
